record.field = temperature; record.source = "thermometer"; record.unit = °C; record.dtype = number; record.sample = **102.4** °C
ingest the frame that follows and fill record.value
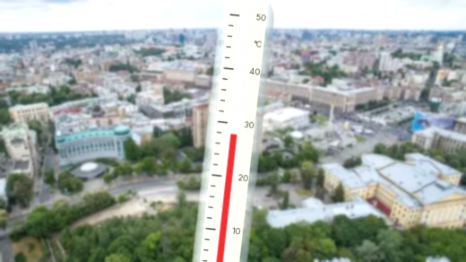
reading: **28** °C
